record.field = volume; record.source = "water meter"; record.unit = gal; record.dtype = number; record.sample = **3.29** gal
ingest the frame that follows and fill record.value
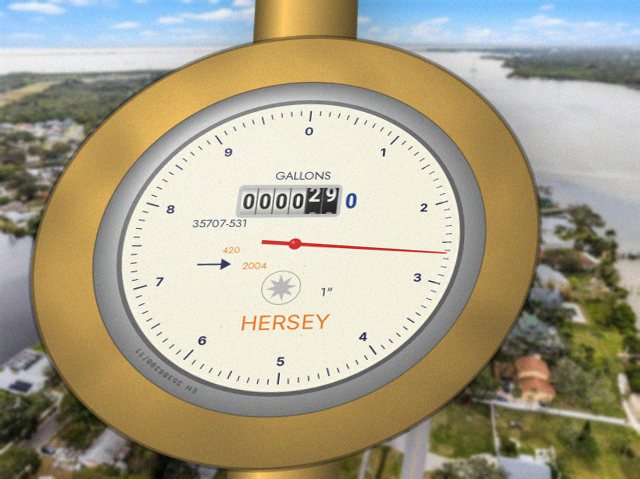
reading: **292.6** gal
